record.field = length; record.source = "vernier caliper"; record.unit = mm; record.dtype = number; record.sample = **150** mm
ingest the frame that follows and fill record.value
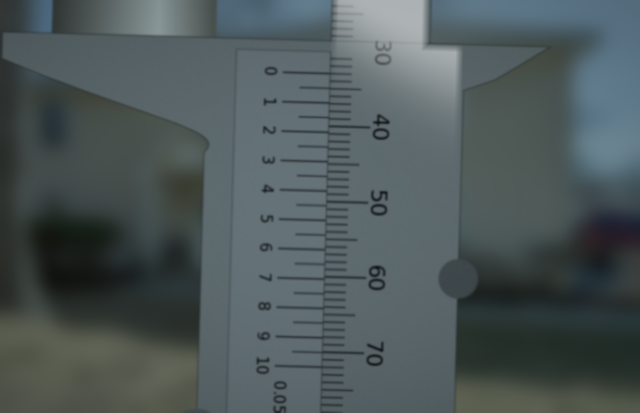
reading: **33.0** mm
